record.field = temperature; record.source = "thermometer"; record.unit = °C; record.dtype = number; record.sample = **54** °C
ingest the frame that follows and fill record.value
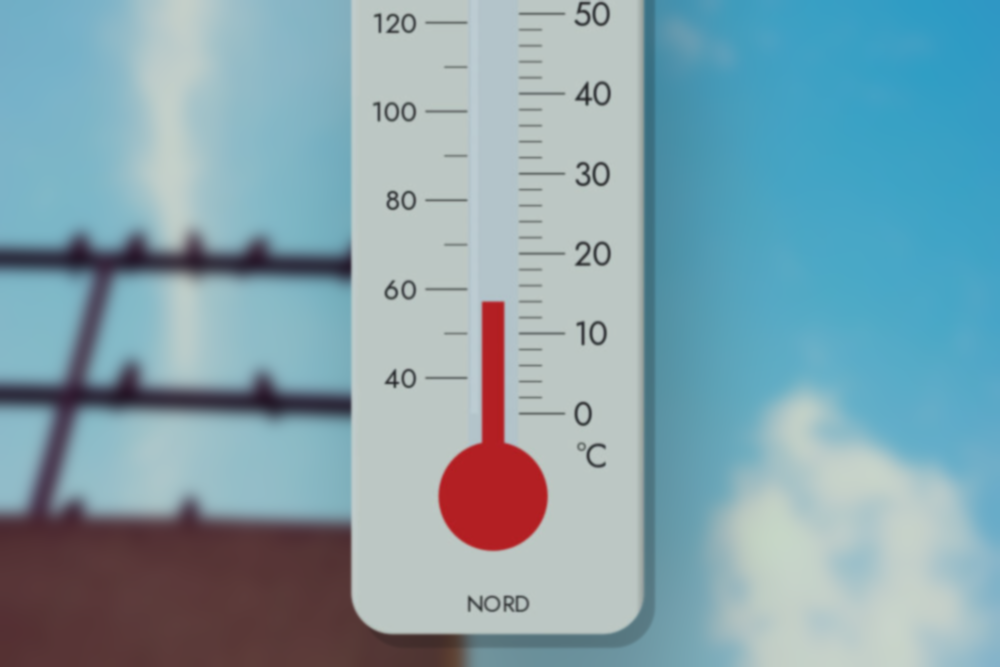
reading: **14** °C
